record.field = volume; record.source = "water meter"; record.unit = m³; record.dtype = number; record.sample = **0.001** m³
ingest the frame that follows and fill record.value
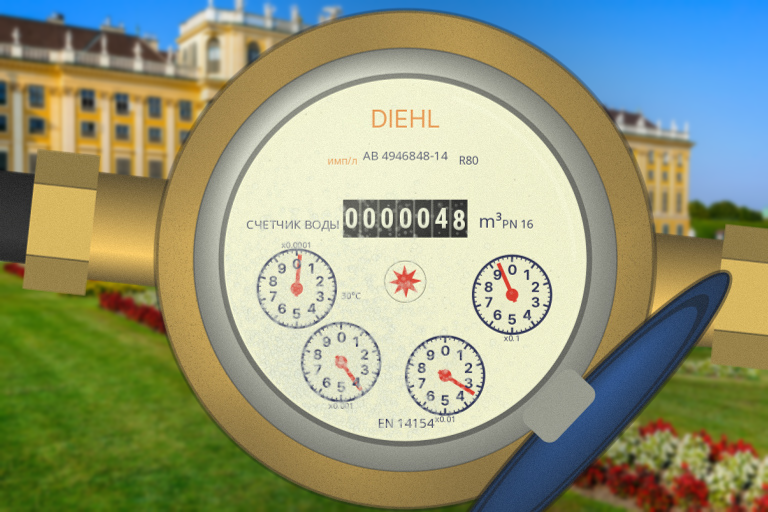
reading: **47.9340** m³
